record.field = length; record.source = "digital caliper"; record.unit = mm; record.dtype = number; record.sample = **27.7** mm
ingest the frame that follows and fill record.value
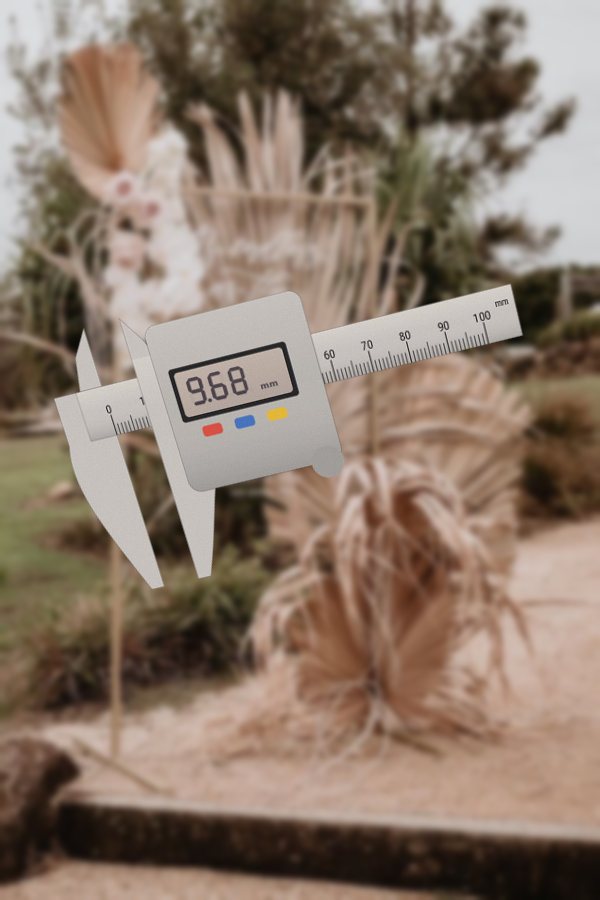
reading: **9.68** mm
